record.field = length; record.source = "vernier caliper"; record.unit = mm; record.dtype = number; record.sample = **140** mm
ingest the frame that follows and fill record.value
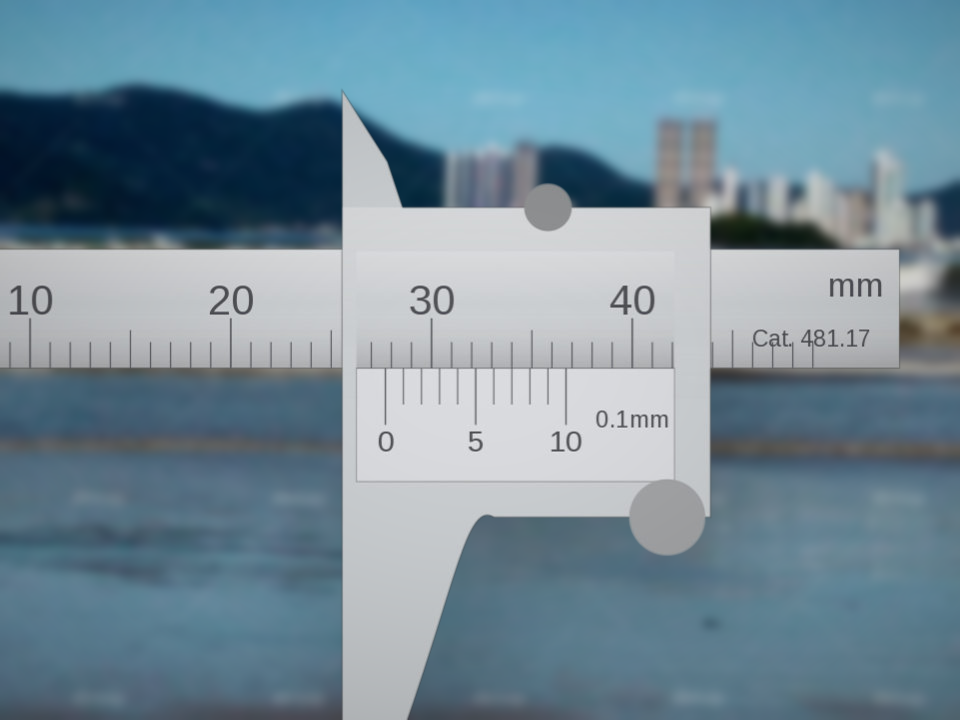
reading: **27.7** mm
